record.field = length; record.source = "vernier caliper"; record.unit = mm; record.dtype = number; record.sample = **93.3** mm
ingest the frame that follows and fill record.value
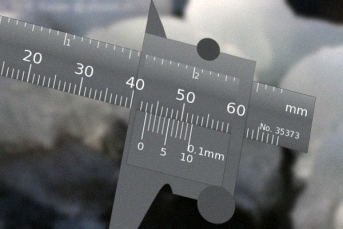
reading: **43.2** mm
